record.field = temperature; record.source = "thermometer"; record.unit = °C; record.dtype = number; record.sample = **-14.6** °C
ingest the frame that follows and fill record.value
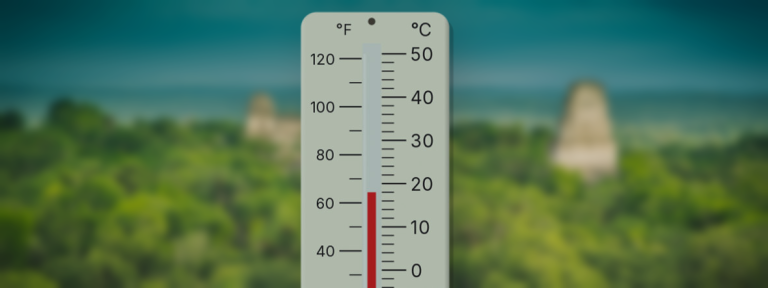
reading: **18** °C
